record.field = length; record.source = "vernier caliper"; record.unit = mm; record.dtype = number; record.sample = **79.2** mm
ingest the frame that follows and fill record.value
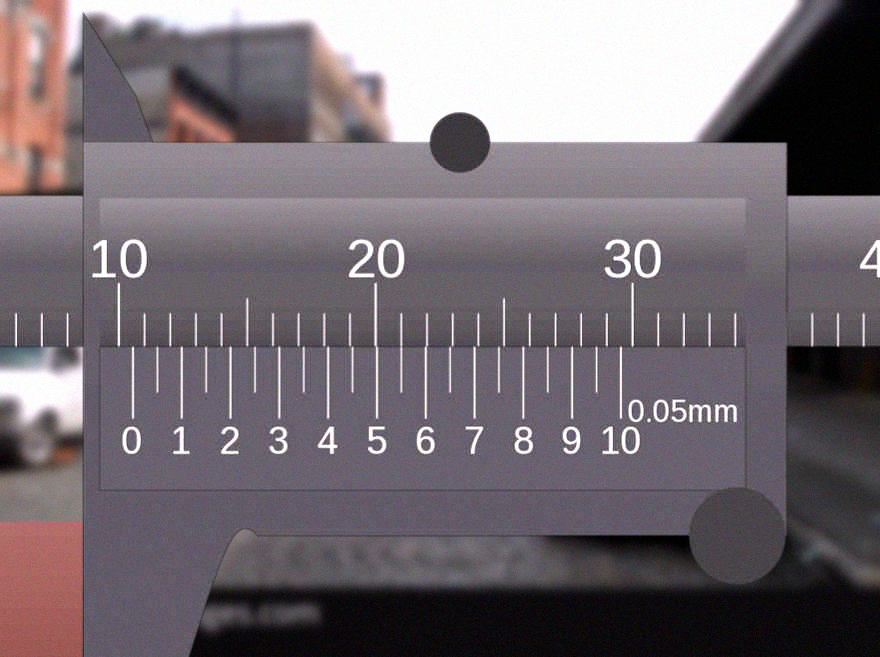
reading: **10.55** mm
